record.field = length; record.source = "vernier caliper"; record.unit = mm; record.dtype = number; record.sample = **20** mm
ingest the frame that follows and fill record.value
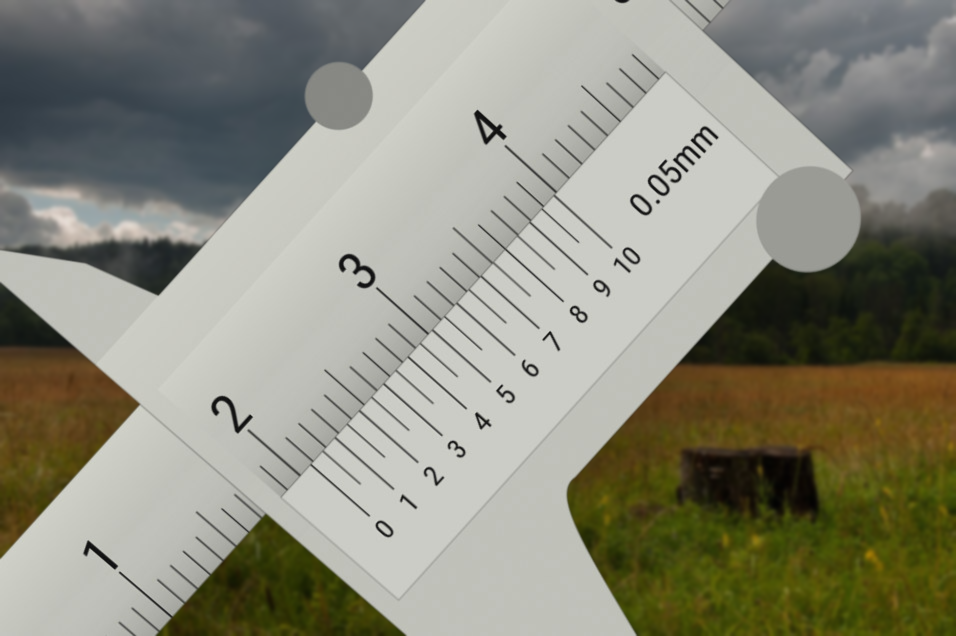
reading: **20.8** mm
